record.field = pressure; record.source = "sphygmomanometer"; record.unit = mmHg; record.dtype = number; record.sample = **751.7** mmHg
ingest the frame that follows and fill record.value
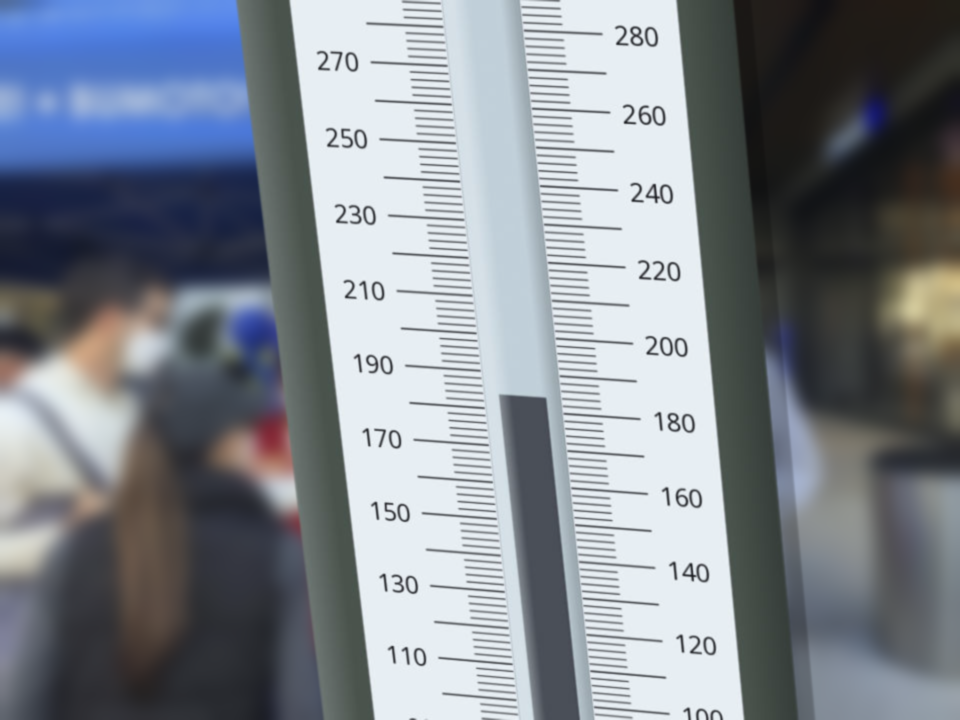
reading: **184** mmHg
